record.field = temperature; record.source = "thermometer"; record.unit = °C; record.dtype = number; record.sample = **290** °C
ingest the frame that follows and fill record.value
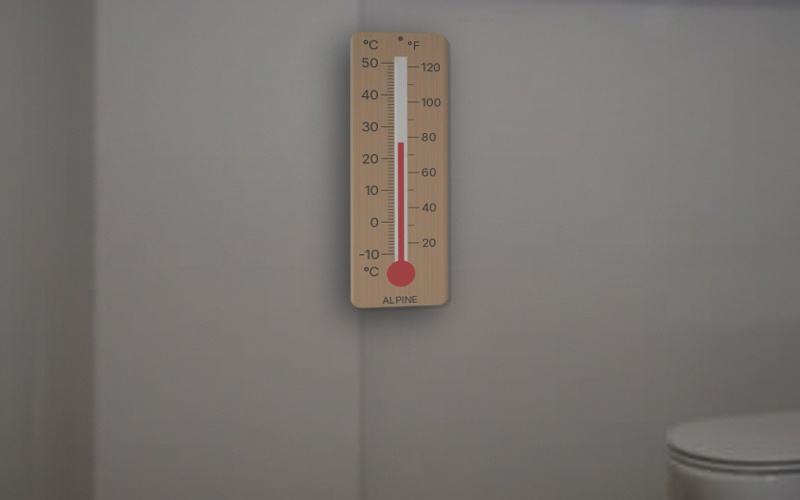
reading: **25** °C
